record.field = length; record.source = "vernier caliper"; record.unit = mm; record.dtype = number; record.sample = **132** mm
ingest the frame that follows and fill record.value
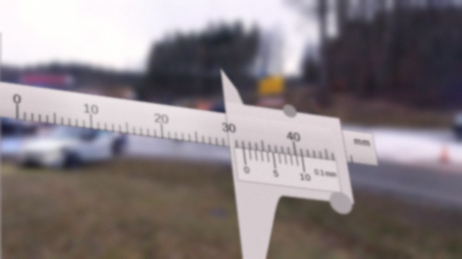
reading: **32.0** mm
